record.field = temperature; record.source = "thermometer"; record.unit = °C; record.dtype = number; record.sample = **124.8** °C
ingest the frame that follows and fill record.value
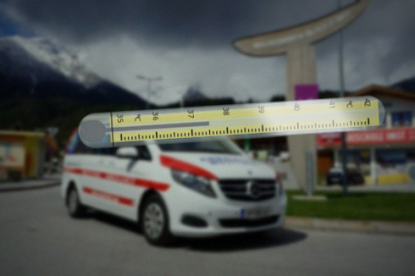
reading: **37.5** °C
